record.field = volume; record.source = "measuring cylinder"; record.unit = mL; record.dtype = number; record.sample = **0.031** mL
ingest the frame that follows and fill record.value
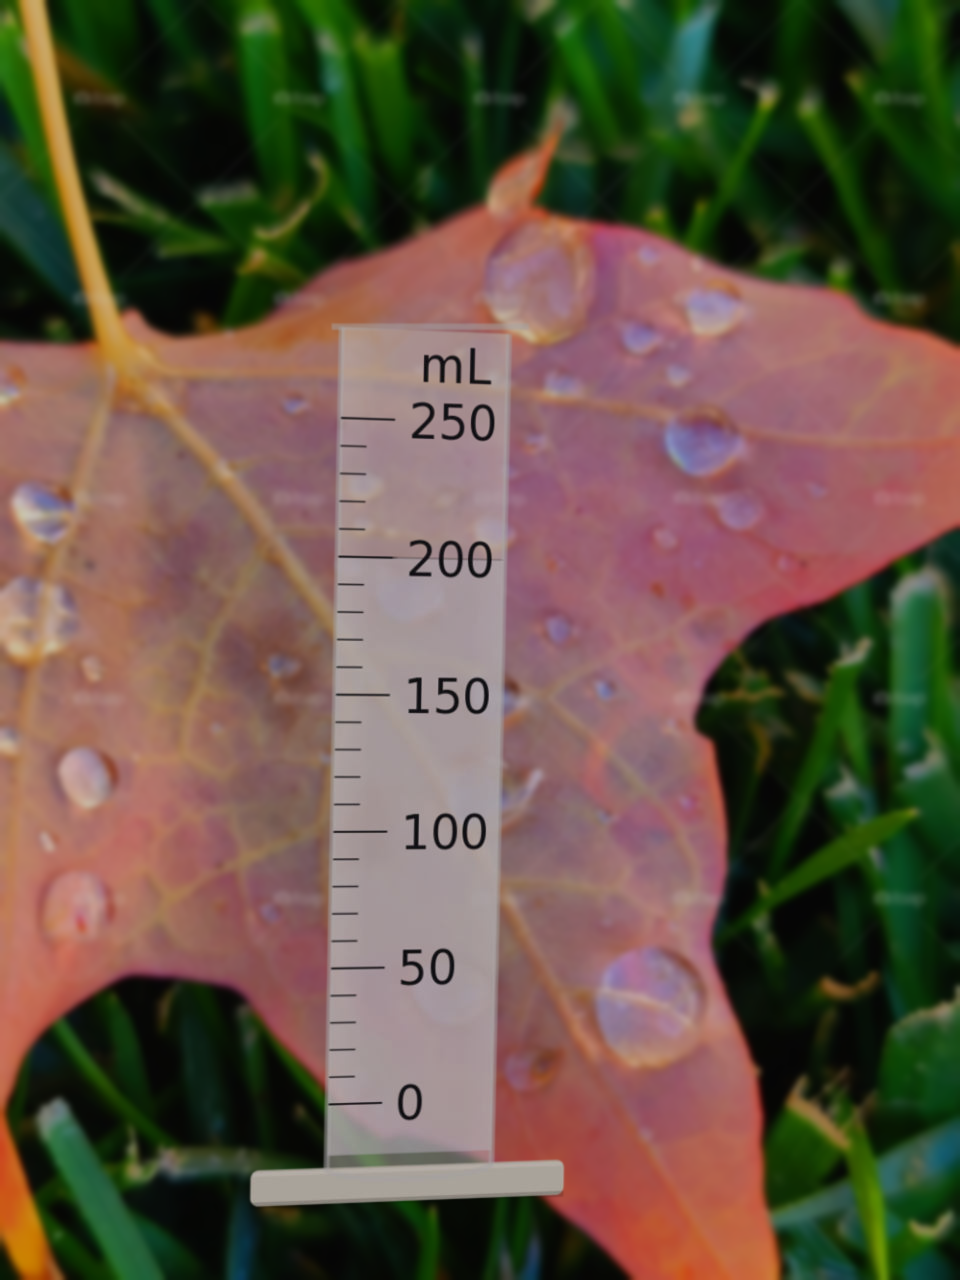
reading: **200** mL
